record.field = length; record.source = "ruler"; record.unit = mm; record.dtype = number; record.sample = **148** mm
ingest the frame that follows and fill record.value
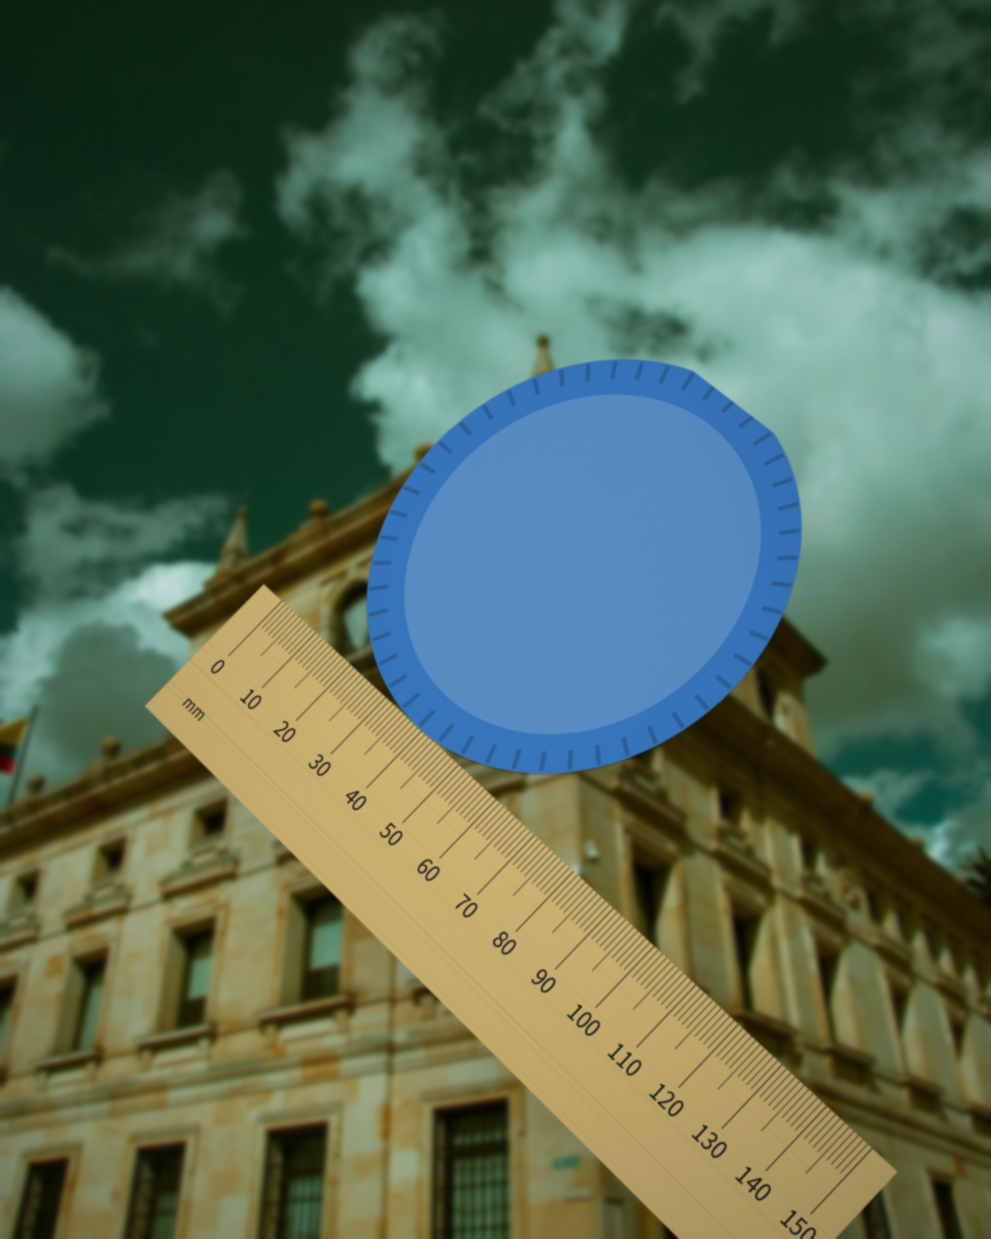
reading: **78** mm
